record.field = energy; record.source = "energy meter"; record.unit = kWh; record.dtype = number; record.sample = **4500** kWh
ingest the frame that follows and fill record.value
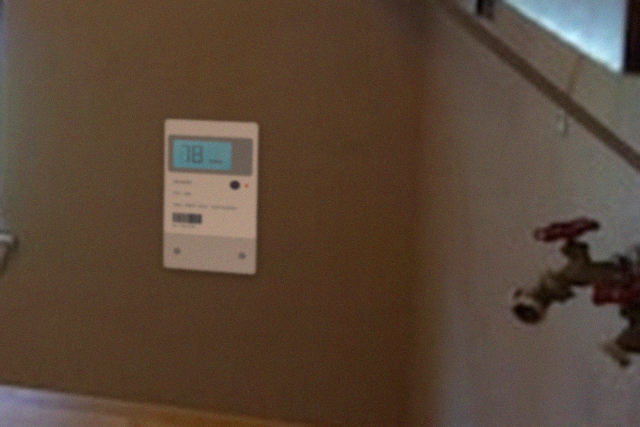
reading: **78** kWh
